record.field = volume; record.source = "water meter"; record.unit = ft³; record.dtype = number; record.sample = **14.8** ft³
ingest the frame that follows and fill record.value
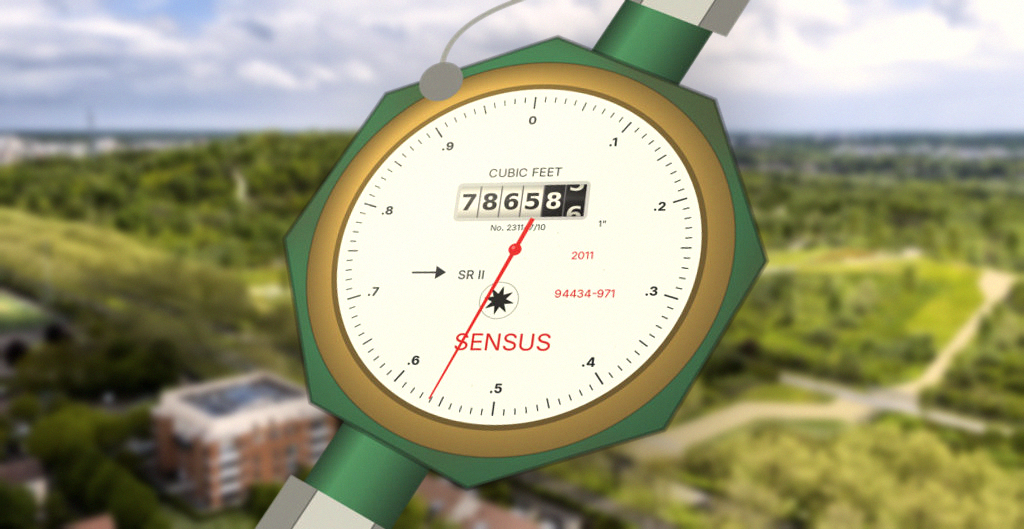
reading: **786585.56** ft³
